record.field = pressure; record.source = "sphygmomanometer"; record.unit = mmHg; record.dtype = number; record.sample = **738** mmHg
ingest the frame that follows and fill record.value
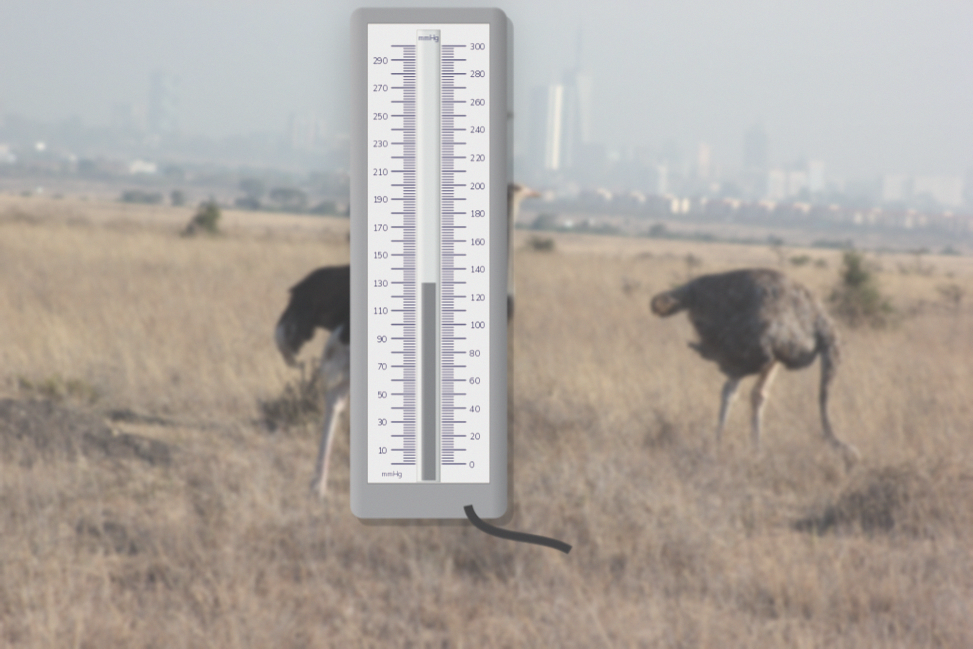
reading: **130** mmHg
